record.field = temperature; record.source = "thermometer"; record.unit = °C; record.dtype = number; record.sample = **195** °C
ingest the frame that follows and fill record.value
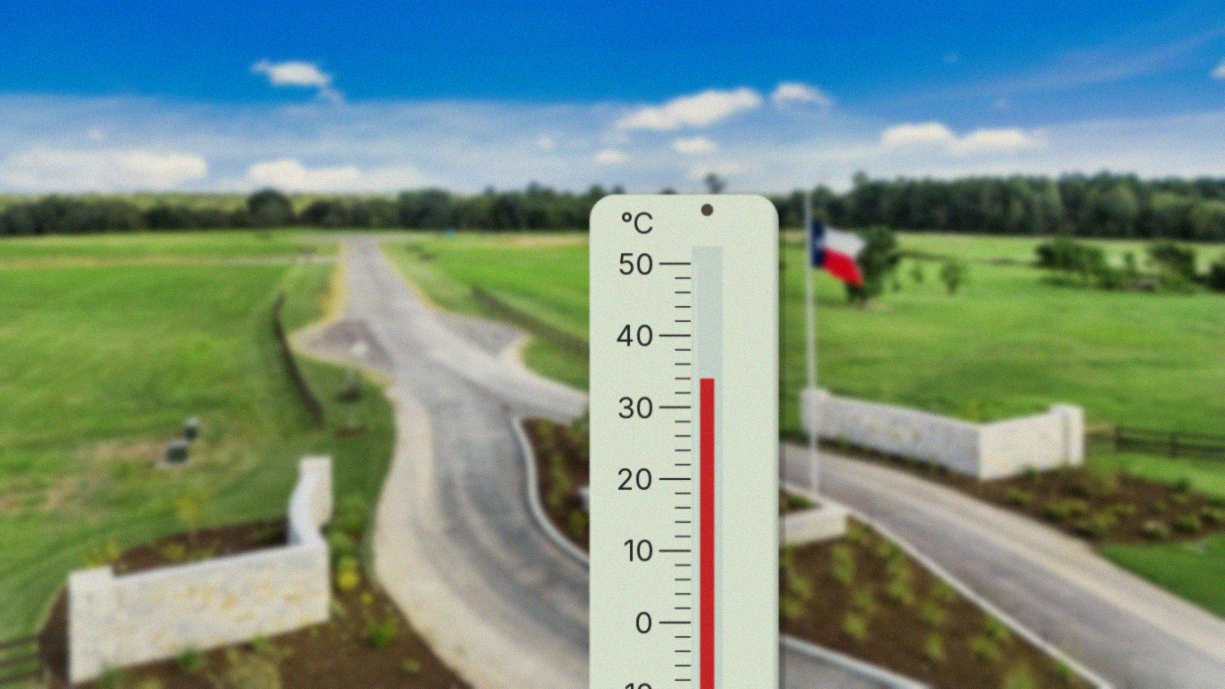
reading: **34** °C
